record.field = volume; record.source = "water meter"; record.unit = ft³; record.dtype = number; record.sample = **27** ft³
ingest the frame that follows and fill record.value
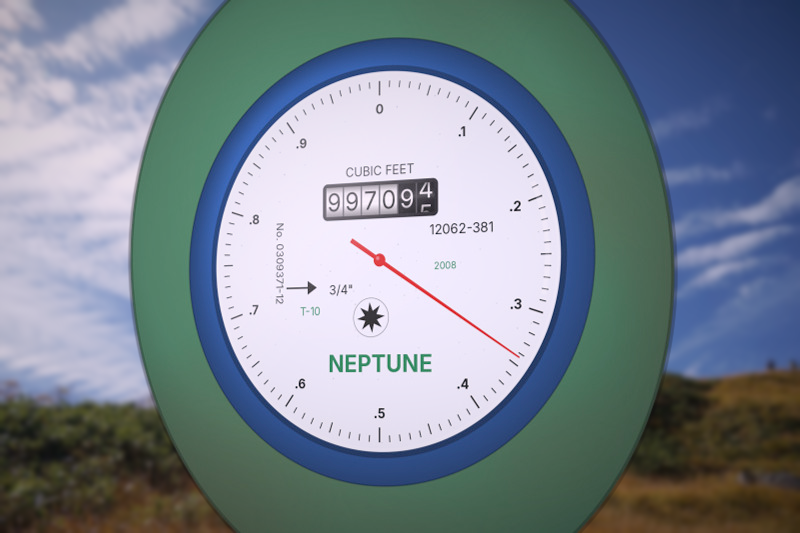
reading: **997094.34** ft³
